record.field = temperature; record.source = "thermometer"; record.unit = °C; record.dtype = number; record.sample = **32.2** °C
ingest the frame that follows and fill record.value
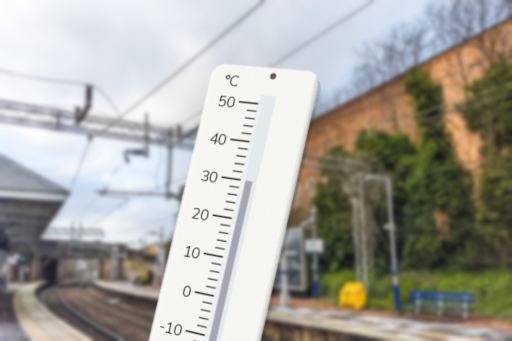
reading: **30** °C
